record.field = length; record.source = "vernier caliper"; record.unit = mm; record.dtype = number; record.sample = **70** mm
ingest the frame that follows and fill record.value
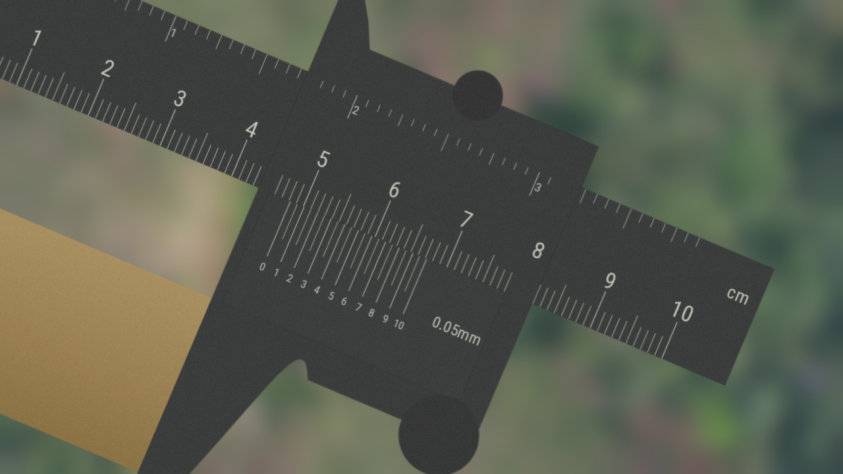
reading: **48.2** mm
